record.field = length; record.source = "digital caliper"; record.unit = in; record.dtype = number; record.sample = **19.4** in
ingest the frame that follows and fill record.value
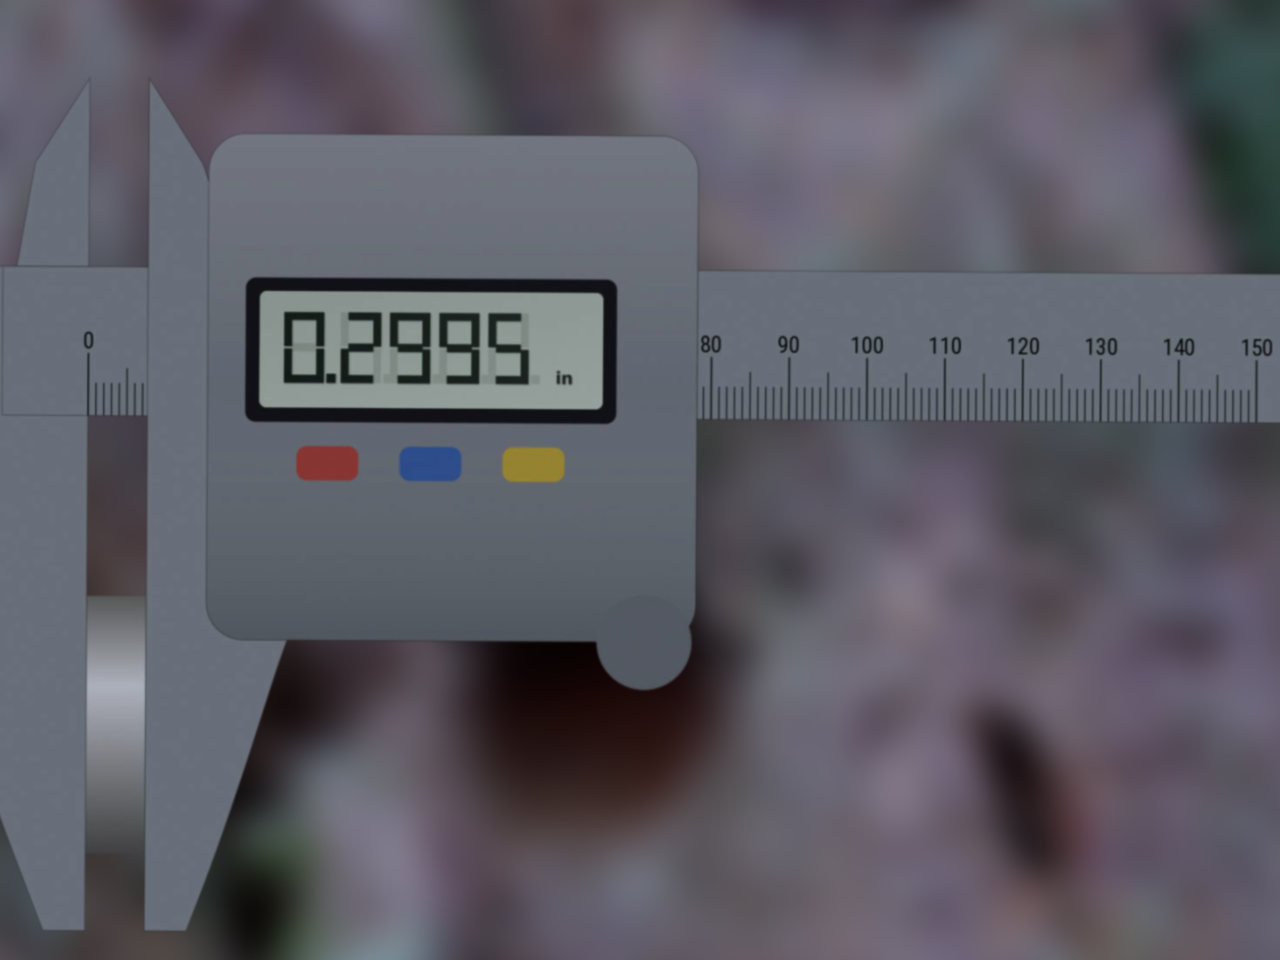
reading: **0.2995** in
